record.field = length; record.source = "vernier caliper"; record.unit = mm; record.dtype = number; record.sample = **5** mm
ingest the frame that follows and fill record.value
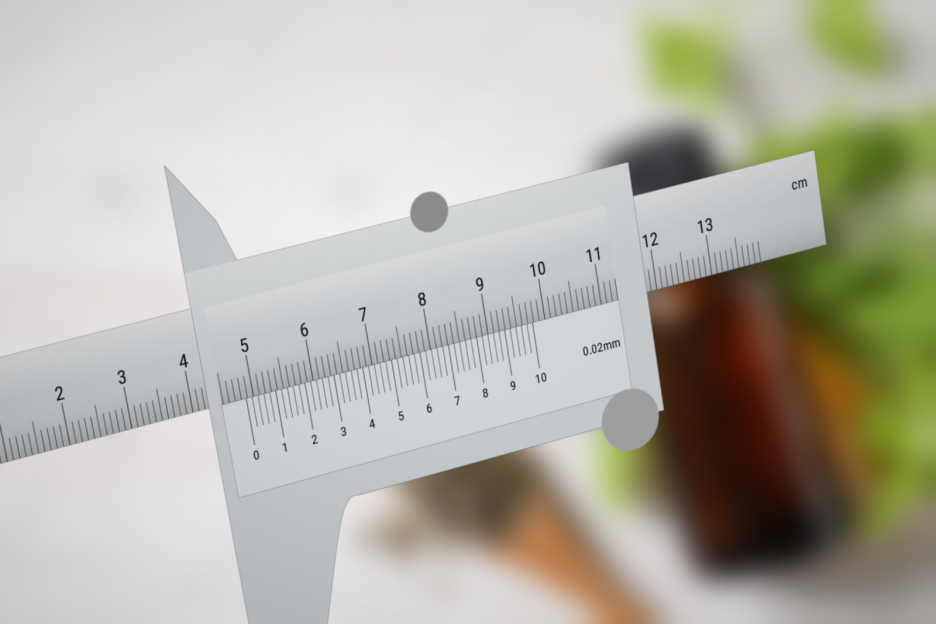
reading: **48.8** mm
